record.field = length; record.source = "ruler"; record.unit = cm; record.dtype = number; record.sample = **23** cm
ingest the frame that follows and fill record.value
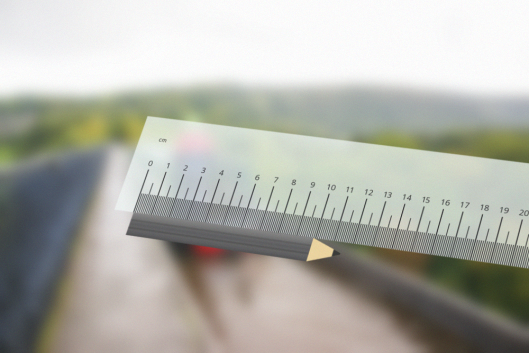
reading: **11.5** cm
